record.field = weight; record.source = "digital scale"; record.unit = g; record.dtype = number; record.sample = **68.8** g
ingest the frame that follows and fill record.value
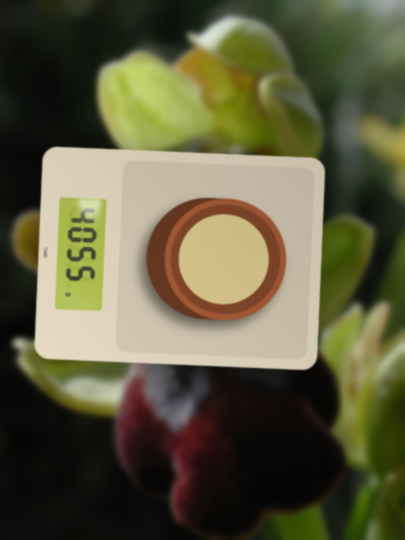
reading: **4055** g
